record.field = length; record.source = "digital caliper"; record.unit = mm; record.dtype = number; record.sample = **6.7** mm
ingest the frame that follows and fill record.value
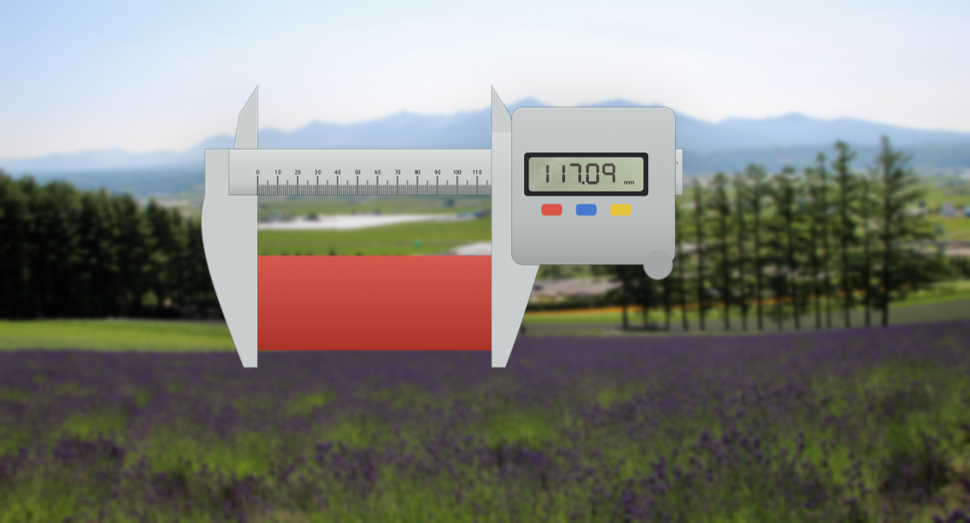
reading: **117.09** mm
